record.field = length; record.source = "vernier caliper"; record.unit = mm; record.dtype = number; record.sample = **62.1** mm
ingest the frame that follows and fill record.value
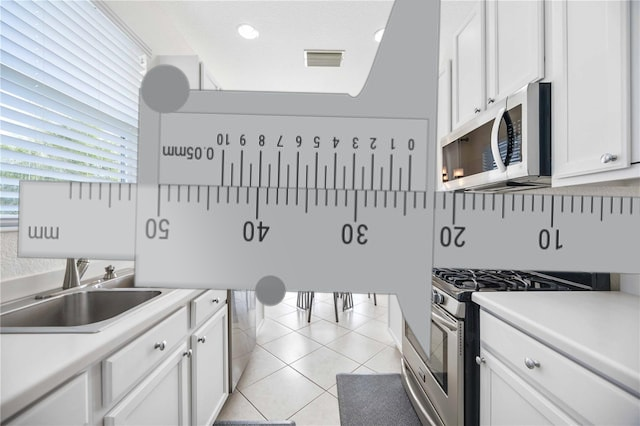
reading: **24.6** mm
